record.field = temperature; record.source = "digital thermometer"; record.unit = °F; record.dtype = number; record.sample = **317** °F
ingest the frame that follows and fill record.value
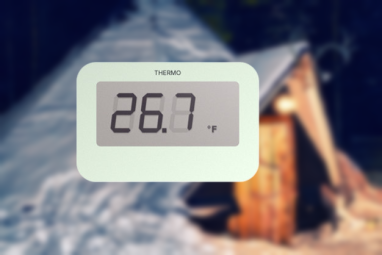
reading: **26.7** °F
